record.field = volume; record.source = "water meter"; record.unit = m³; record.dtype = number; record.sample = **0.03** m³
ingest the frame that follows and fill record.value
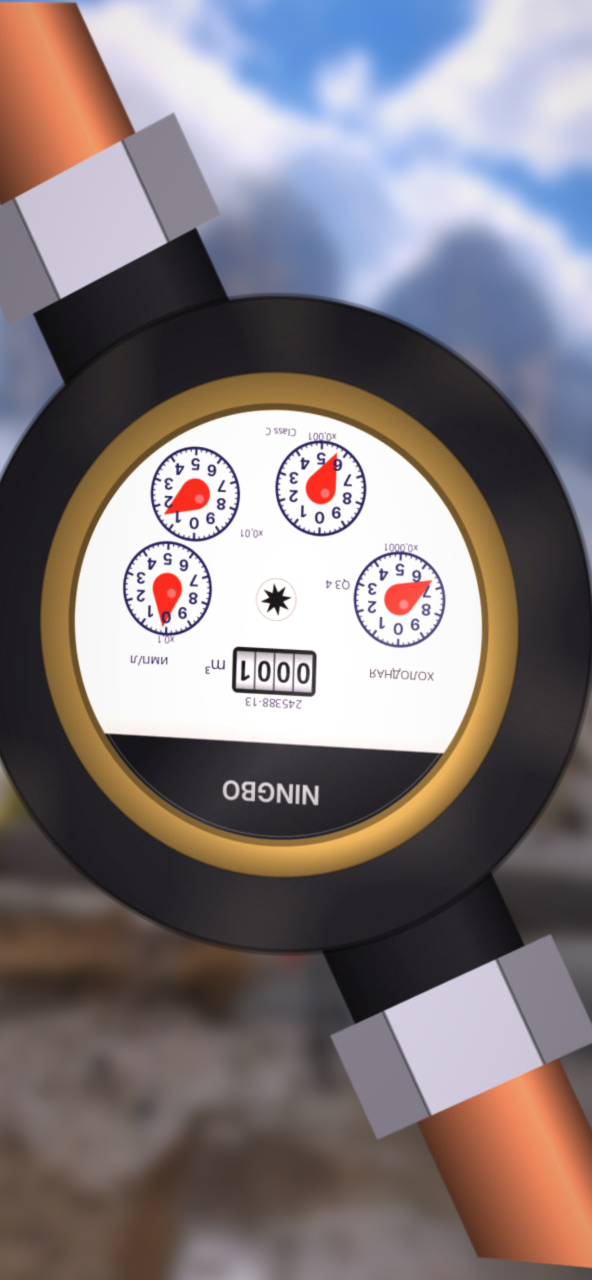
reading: **1.0156** m³
